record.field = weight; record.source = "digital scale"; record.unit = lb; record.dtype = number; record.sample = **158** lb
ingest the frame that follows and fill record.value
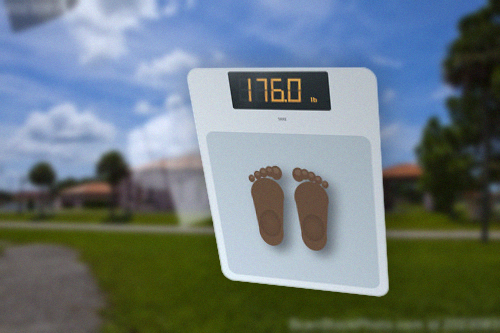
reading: **176.0** lb
